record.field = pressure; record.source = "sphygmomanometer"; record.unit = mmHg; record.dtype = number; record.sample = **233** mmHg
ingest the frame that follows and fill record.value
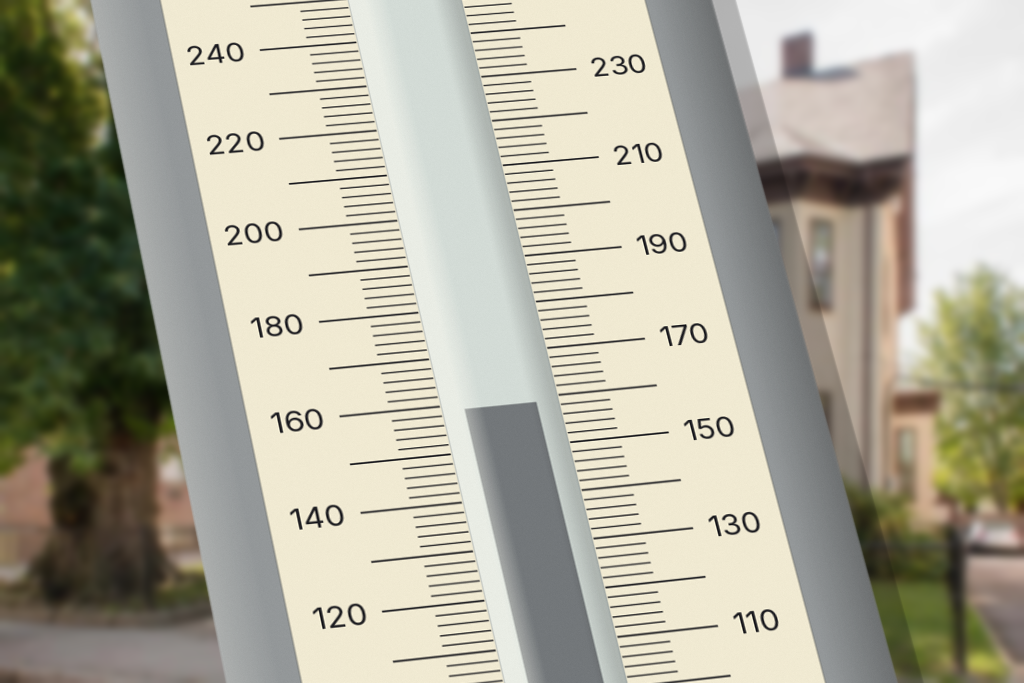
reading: **159** mmHg
